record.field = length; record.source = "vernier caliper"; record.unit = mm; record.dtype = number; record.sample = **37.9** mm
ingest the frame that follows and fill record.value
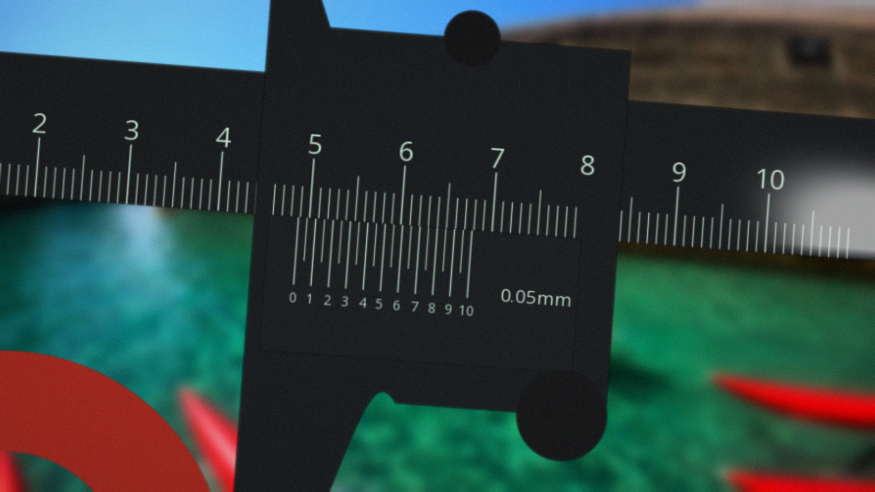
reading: **48.8** mm
